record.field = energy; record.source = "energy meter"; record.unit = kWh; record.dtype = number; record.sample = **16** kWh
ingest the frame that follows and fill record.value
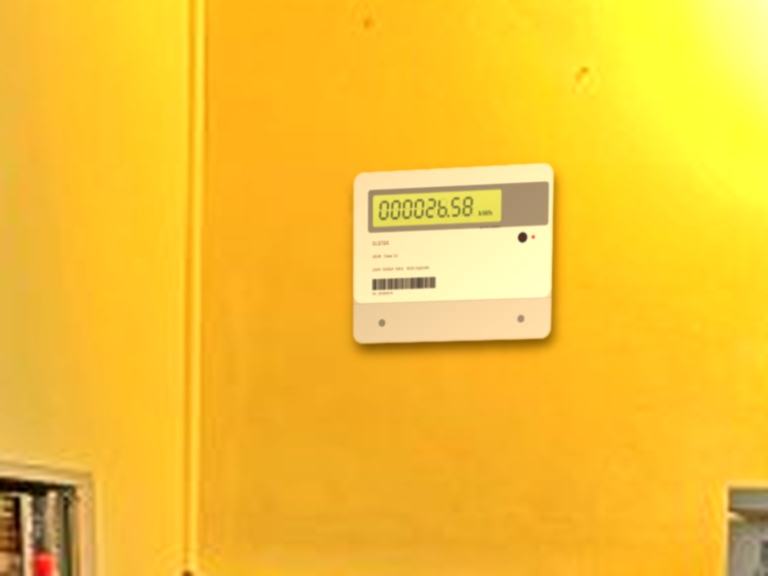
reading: **26.58** kWh
